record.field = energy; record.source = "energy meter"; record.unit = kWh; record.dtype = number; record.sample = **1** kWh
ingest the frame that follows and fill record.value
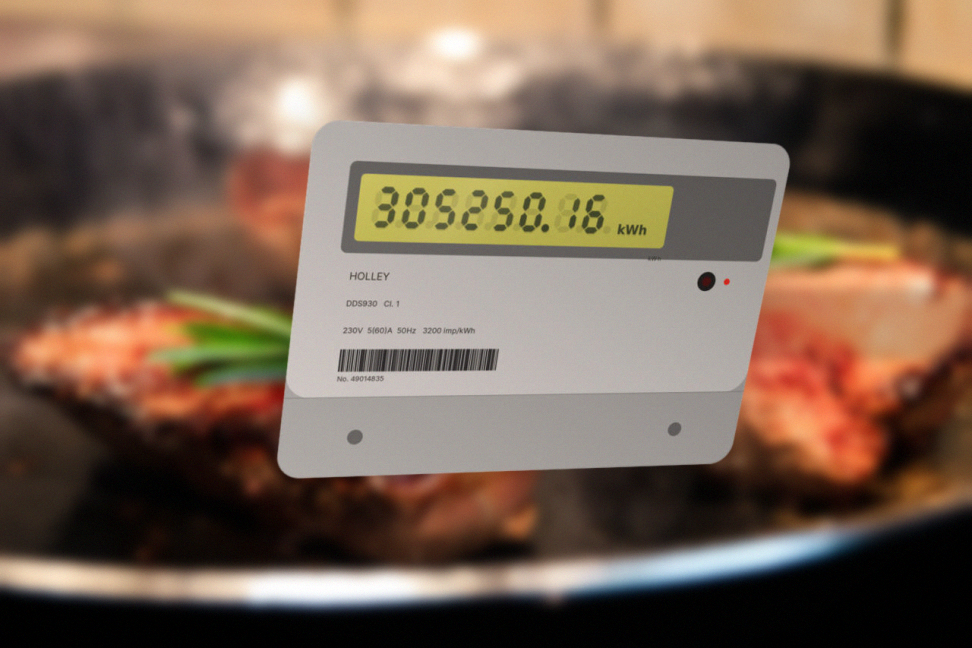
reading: **305250.16** kWh
